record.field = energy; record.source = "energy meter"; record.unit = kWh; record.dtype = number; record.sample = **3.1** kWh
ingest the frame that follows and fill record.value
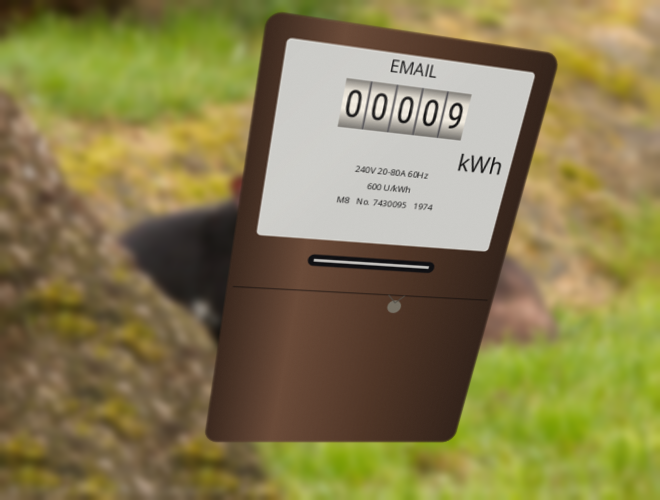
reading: **9** kWh
